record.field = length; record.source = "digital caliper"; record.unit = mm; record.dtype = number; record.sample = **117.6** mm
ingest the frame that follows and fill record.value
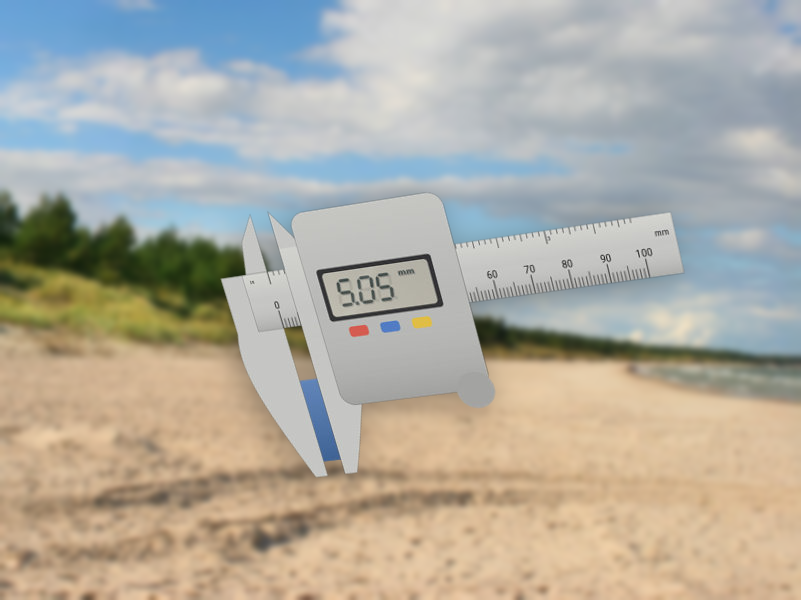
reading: **5.05** mm
